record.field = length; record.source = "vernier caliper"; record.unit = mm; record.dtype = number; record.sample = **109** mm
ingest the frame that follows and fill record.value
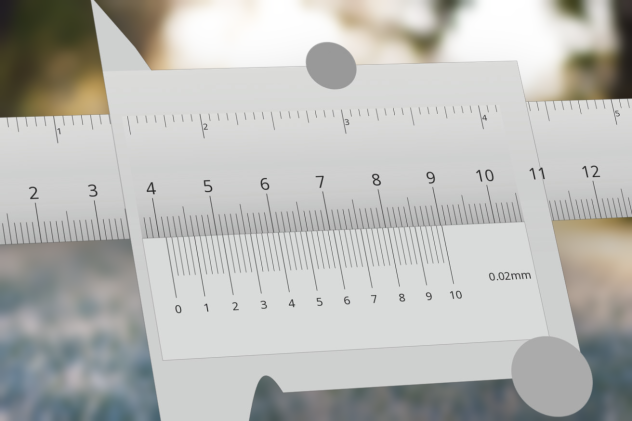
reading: **41.2** mm
